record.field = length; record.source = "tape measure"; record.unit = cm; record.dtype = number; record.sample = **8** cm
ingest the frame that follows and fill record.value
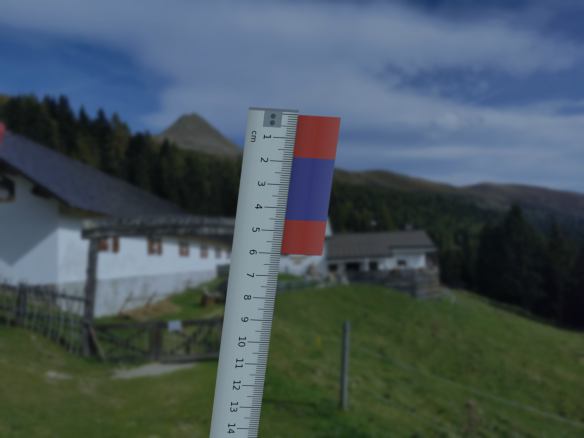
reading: **6** cm
